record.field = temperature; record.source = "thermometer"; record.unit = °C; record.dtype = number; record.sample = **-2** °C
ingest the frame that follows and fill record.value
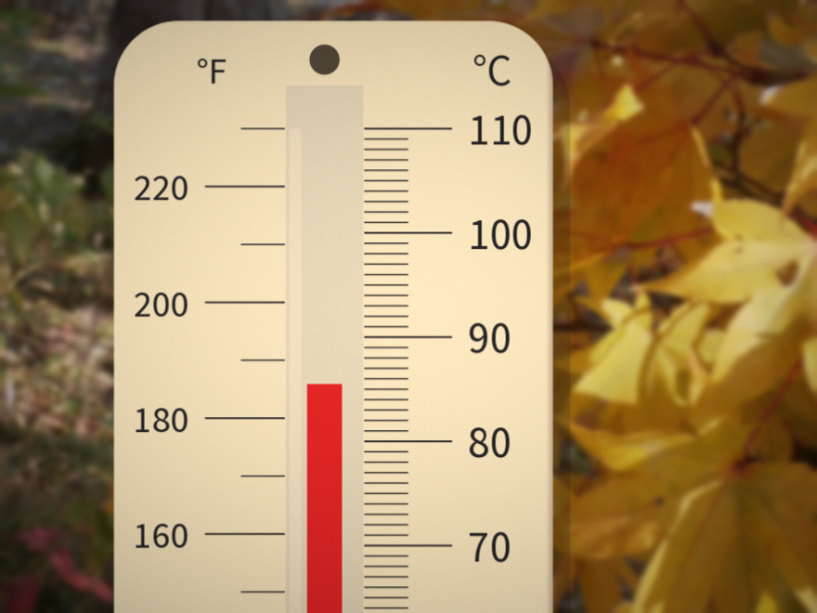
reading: **85.5** °C
